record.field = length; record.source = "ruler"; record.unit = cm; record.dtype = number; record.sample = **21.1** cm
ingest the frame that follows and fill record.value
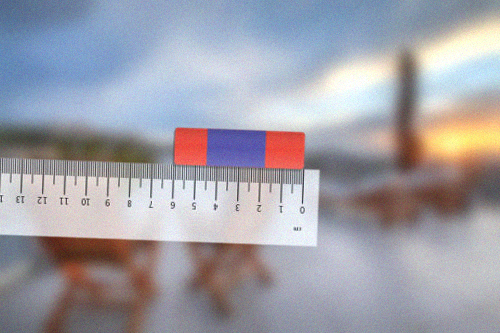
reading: **6** cm
